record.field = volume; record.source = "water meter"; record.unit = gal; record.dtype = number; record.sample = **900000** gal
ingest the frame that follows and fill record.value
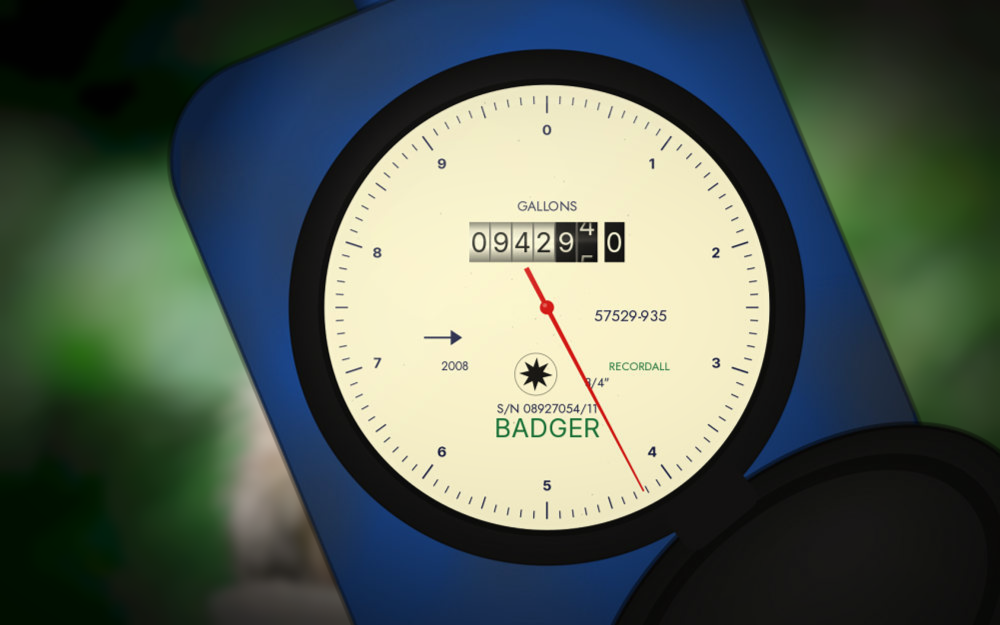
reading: **942944.2** gal
